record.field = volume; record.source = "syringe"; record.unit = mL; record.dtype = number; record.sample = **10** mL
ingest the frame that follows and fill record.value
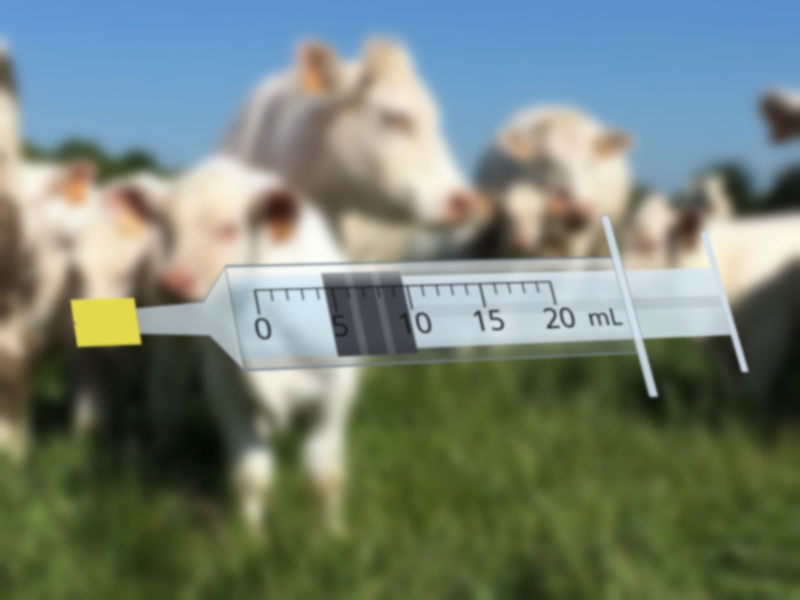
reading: **4.5** mL
